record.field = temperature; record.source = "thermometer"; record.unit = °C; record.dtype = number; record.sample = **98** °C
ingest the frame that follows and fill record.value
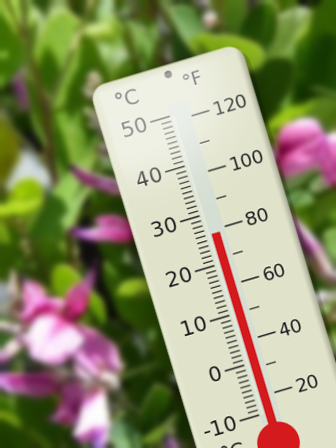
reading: **26** °C
